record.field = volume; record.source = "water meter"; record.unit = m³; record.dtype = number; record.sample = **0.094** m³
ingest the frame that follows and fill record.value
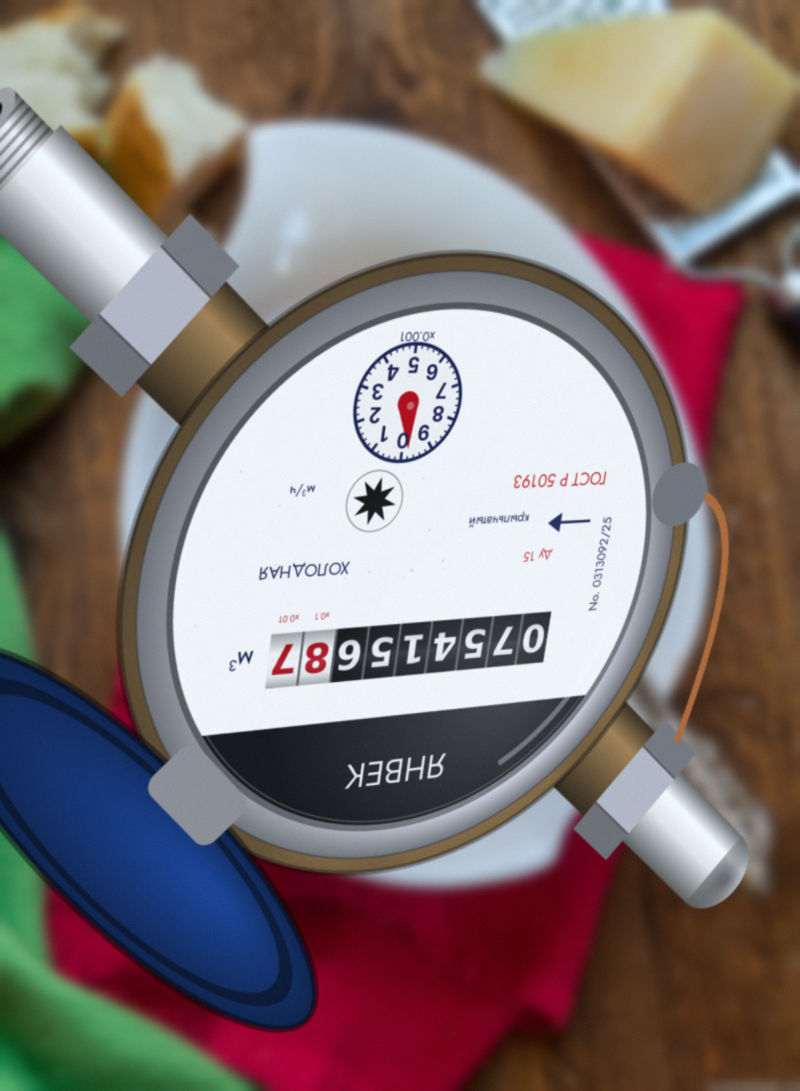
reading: **754156.869** m³
